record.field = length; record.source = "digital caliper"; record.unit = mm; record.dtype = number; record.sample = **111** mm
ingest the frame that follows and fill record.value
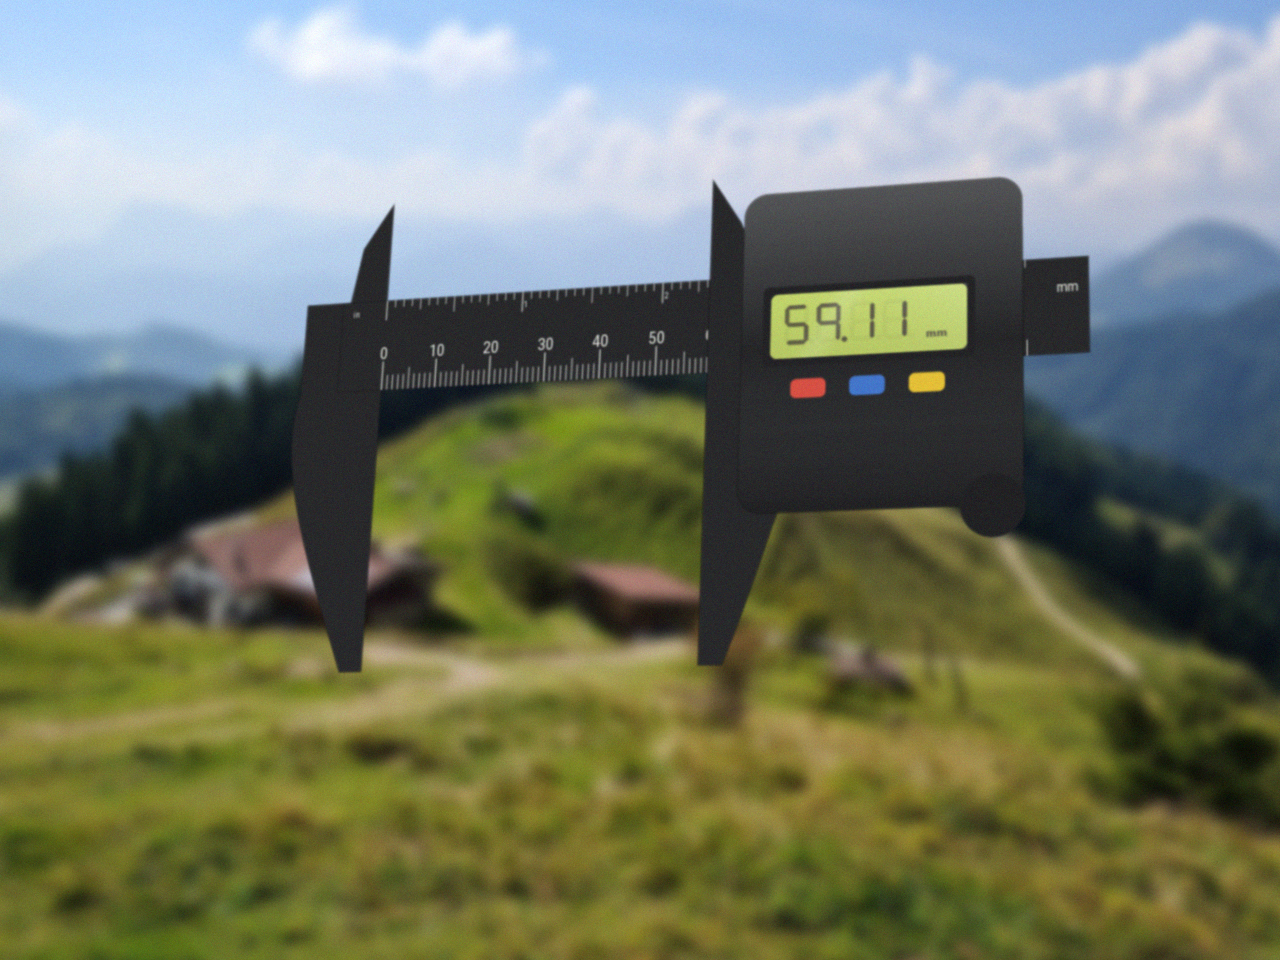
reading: **59.11** mm
